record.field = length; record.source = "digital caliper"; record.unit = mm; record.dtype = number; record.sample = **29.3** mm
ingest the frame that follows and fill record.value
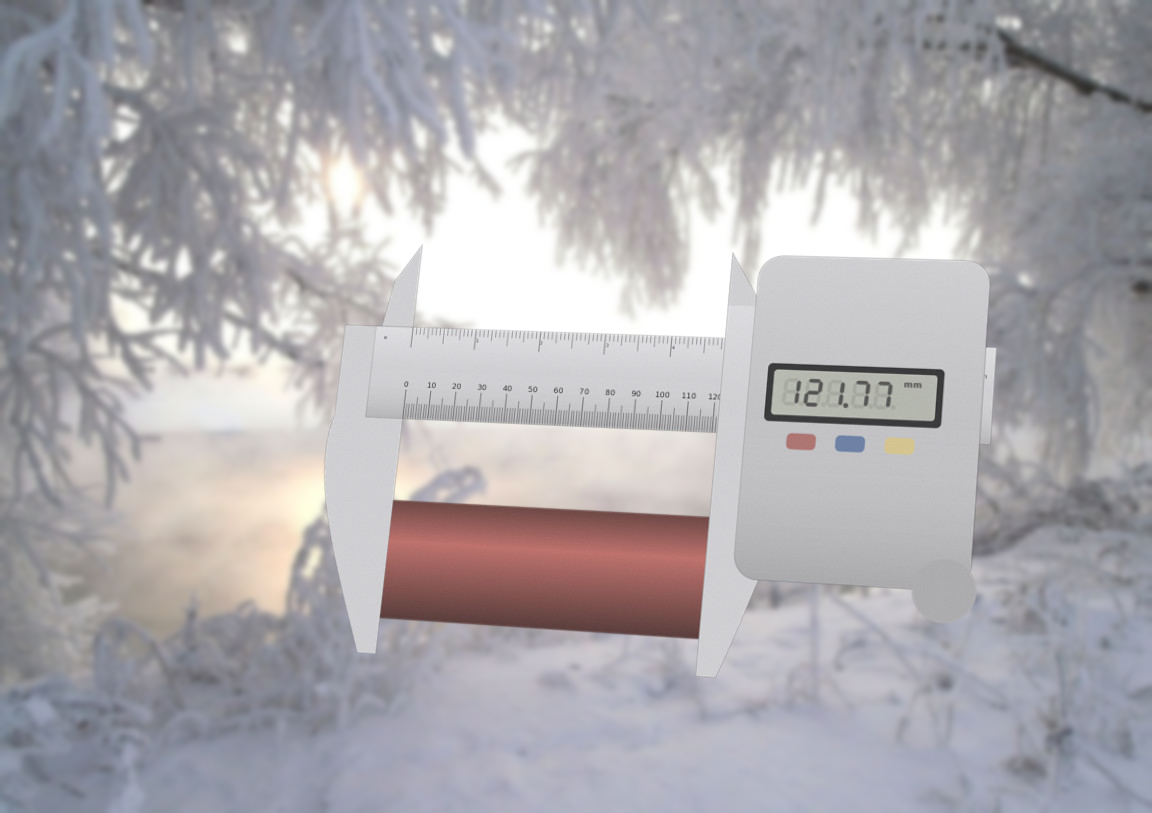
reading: **121.77** mm
